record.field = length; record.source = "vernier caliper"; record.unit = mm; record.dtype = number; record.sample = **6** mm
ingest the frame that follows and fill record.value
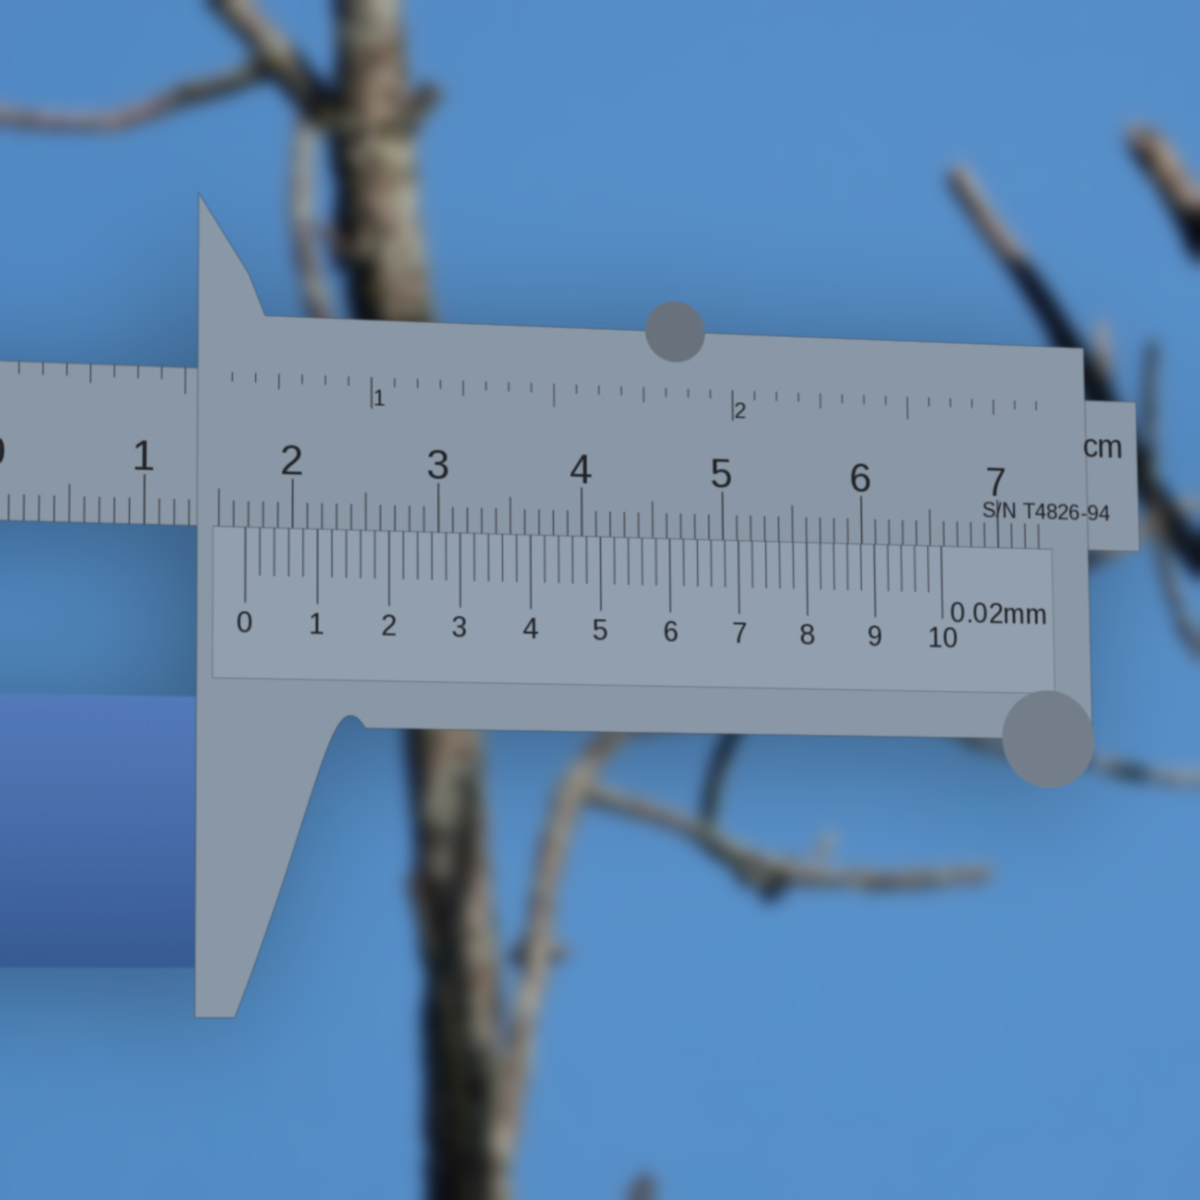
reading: **16.8** mm
